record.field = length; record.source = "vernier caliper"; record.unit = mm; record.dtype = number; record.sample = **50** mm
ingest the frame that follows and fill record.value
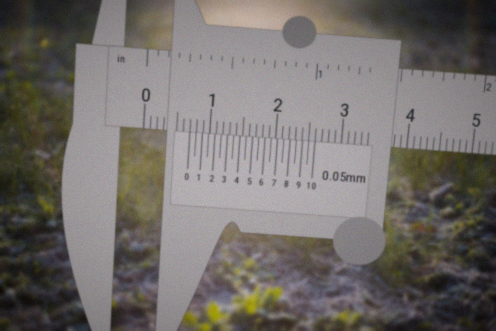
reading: **7.0** mm
